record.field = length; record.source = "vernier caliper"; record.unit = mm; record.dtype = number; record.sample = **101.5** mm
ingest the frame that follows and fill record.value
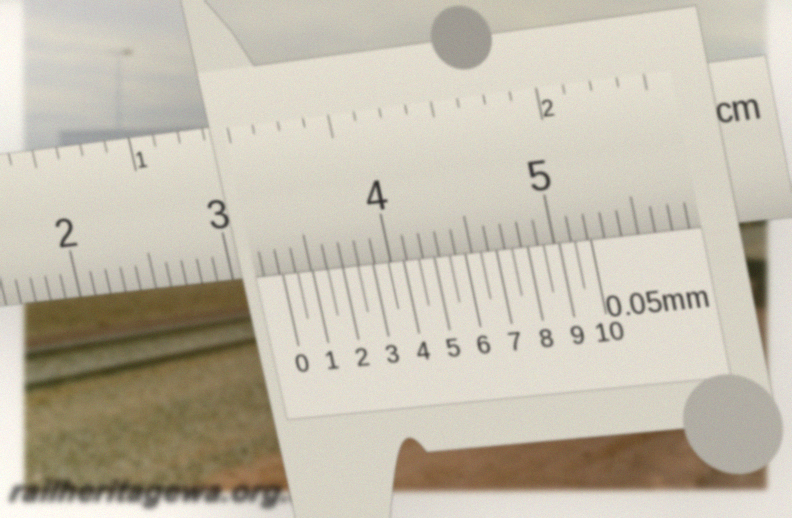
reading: **33.2** mm
